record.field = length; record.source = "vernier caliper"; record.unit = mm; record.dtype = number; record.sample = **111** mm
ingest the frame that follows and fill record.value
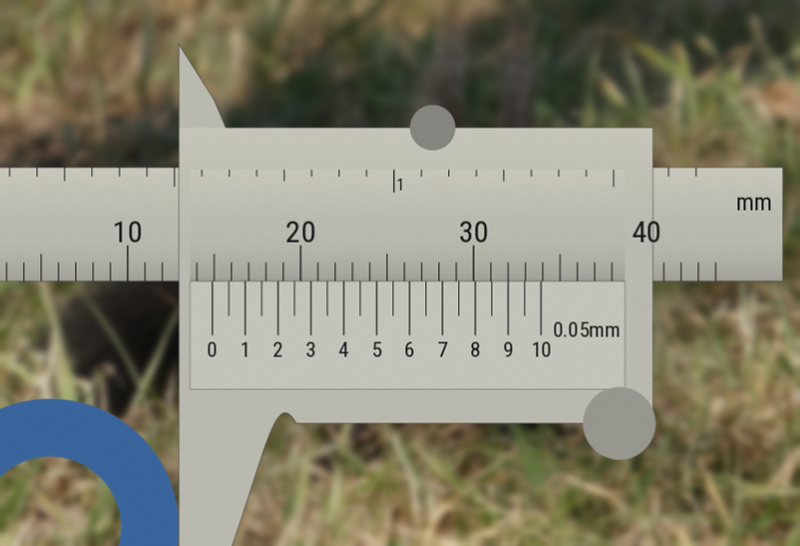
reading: **14.9** mm
